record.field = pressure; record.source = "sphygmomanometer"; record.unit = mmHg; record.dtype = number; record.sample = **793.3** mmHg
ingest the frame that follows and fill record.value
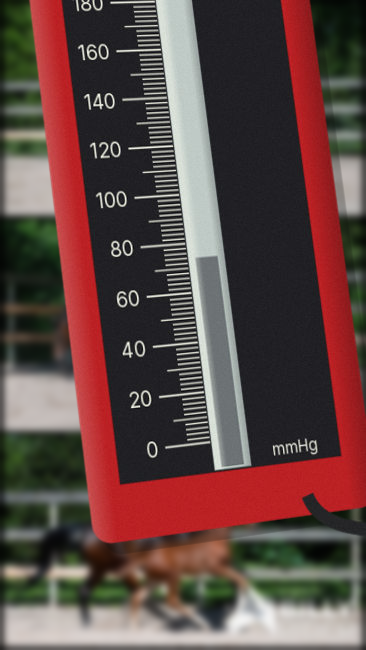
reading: **74** mmHg
